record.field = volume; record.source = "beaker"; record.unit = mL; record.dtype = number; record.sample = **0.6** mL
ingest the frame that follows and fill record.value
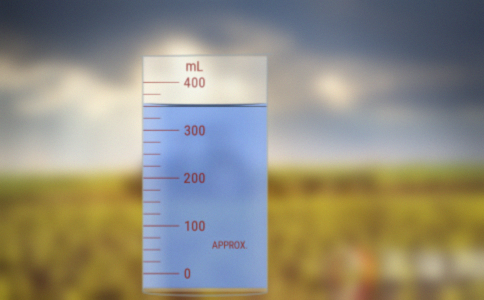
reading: **350** mL
